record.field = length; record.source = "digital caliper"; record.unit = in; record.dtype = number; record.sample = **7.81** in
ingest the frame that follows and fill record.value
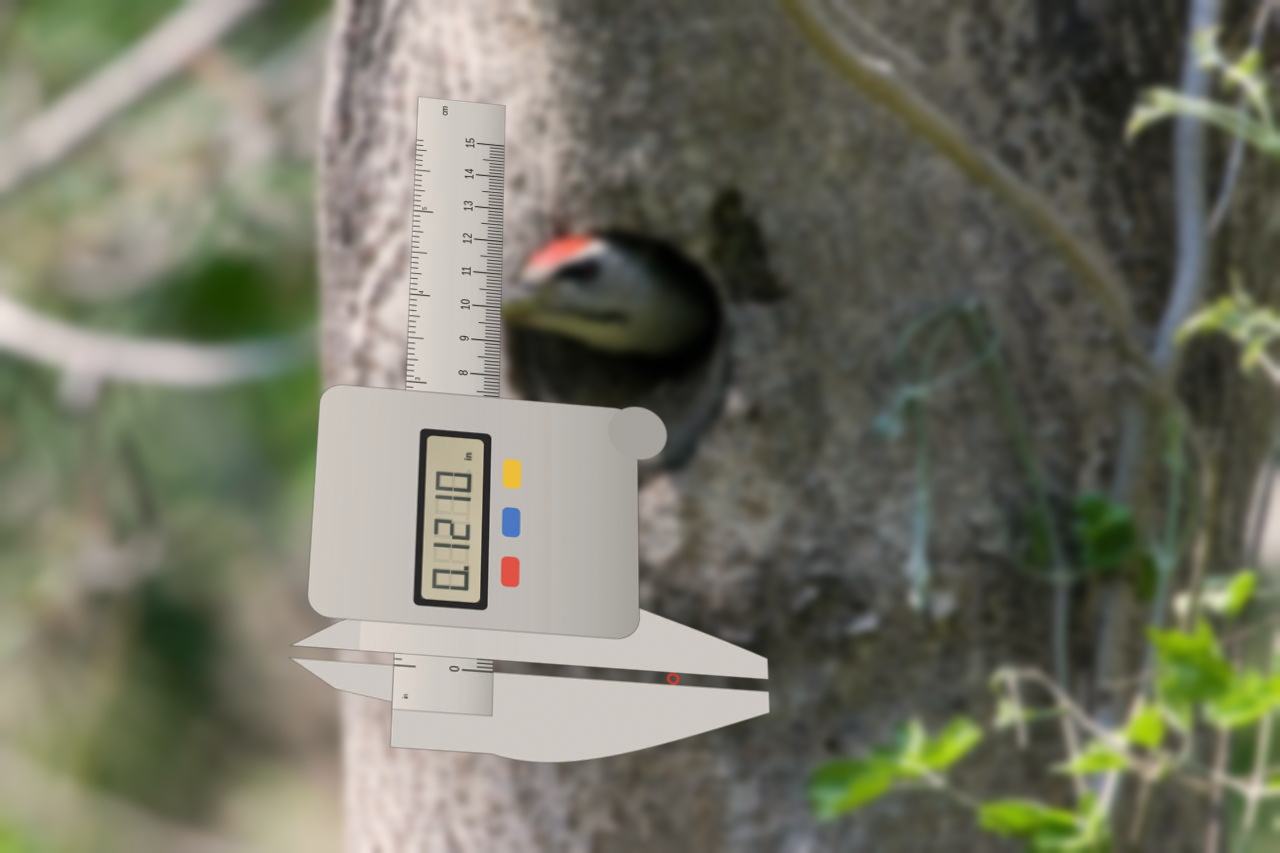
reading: **0.1210** in
